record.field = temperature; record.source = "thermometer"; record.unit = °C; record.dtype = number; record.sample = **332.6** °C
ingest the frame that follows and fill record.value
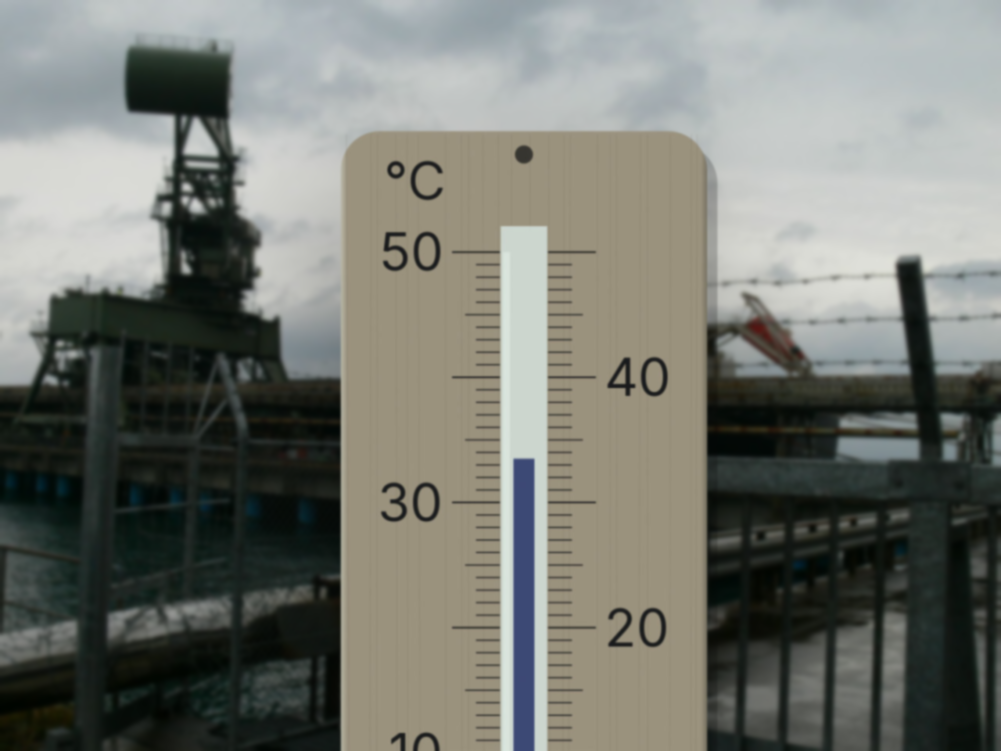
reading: **33.5** °C
